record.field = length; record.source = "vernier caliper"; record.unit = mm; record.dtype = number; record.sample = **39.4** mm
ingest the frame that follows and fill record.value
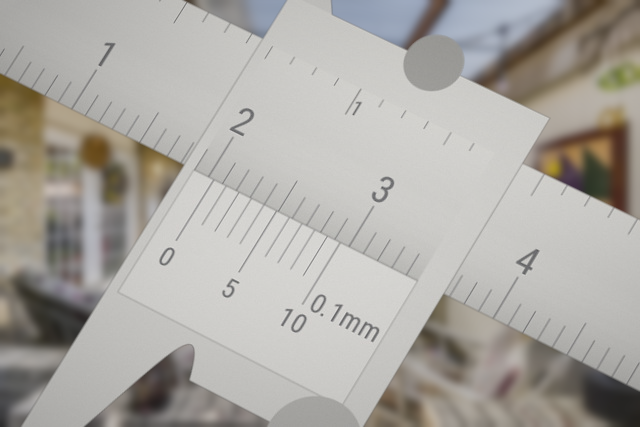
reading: **20.4** mm
